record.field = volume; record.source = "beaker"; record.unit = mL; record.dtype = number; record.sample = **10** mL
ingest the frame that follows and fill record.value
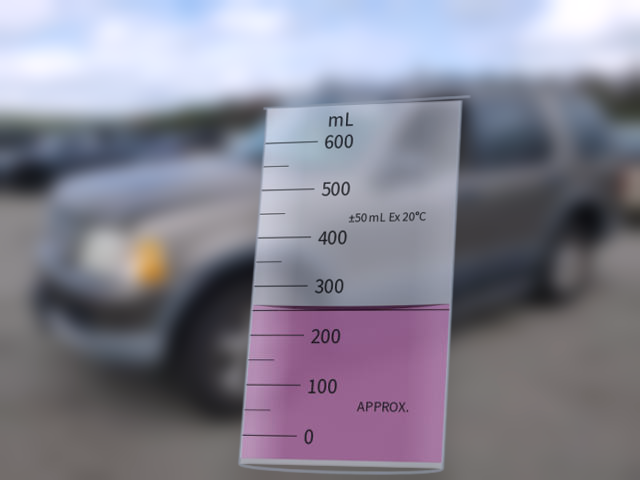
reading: **250** mL
